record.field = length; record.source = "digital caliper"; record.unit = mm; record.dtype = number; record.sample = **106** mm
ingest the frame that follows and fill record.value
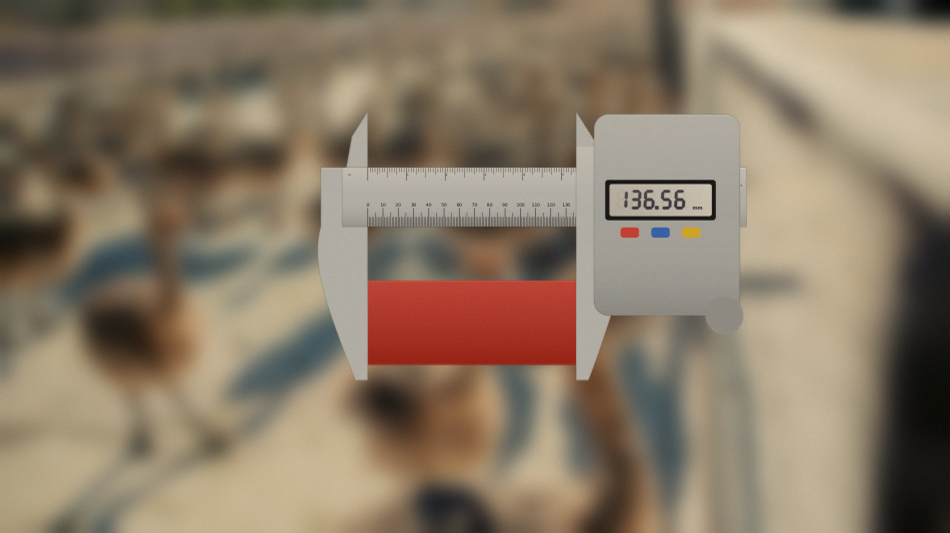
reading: **136.56** mm
